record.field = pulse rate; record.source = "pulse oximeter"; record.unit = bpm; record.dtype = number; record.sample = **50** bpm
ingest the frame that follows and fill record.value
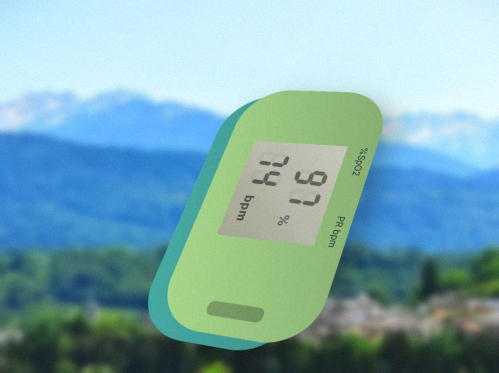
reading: **74** bpm
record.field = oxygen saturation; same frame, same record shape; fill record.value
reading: **97** %
